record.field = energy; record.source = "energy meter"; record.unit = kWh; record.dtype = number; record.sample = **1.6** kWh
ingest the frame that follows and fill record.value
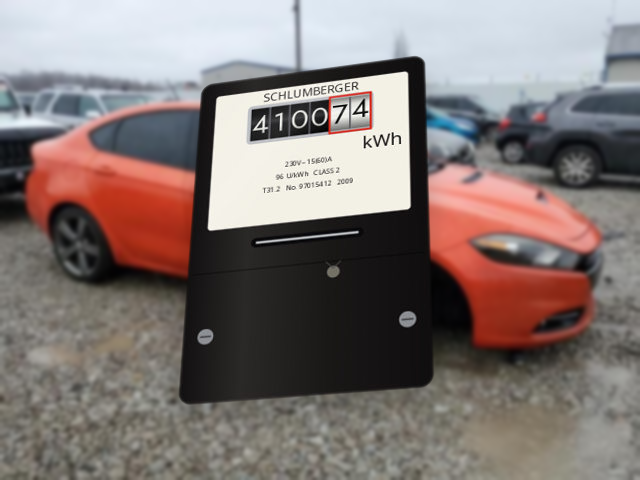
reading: **4100.74** kWh
